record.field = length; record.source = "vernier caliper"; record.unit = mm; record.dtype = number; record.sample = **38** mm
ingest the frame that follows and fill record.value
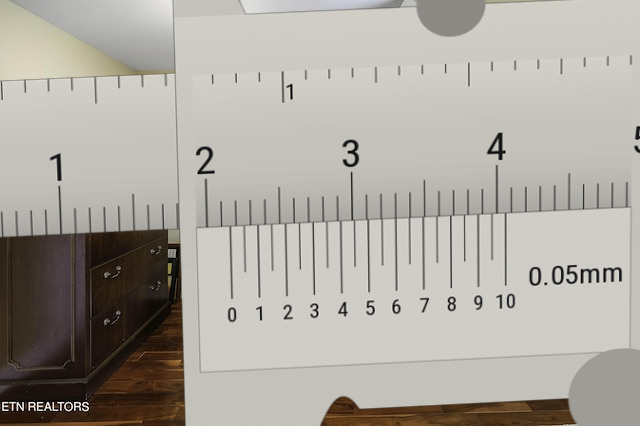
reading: **21.6** mm
